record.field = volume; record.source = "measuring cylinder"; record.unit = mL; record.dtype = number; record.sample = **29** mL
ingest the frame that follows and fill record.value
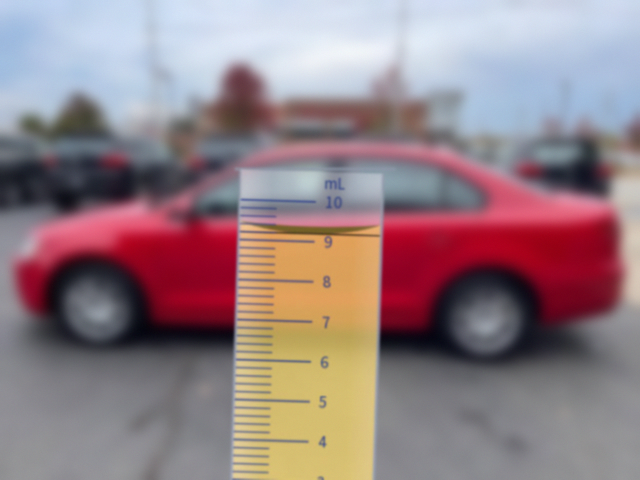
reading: **9.2** mL
